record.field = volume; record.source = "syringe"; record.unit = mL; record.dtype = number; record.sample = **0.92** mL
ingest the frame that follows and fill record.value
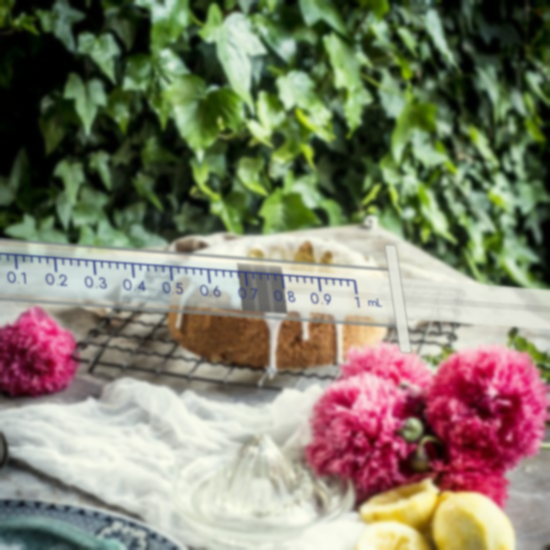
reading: **0.68** mL
